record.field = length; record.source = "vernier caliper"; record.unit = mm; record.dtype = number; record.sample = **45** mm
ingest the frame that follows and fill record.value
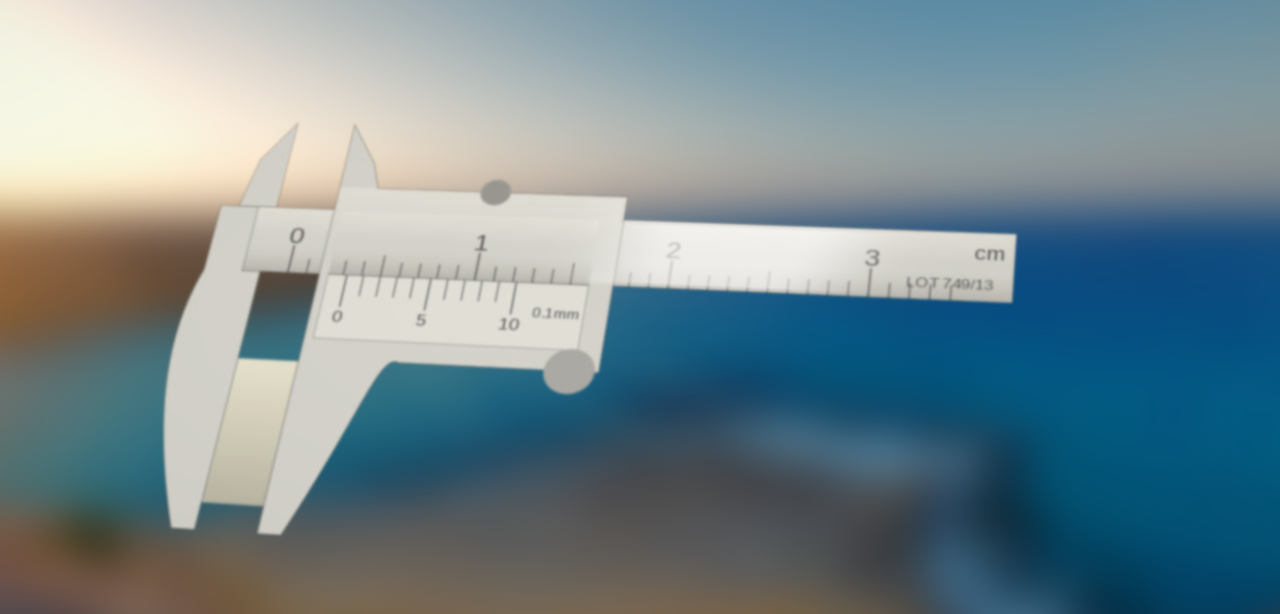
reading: **3.2** mm
